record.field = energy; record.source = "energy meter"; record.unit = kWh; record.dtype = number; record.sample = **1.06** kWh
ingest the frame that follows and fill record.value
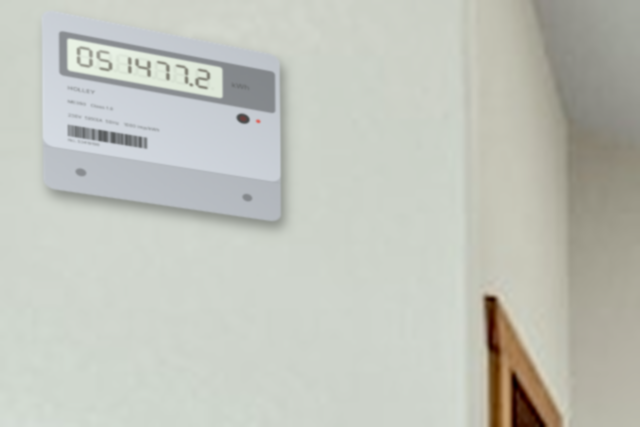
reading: **51477.2** kWh
